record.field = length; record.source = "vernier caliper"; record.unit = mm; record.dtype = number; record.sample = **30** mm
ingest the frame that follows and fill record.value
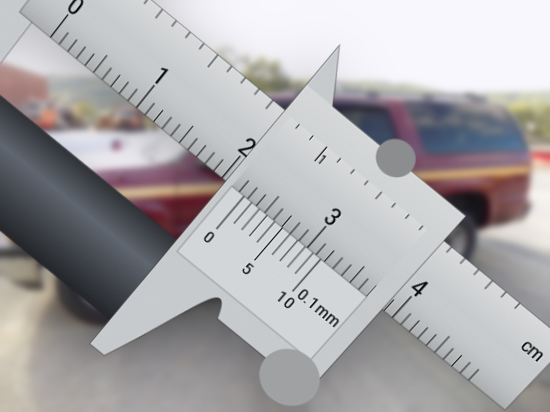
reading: **22.6** mm
